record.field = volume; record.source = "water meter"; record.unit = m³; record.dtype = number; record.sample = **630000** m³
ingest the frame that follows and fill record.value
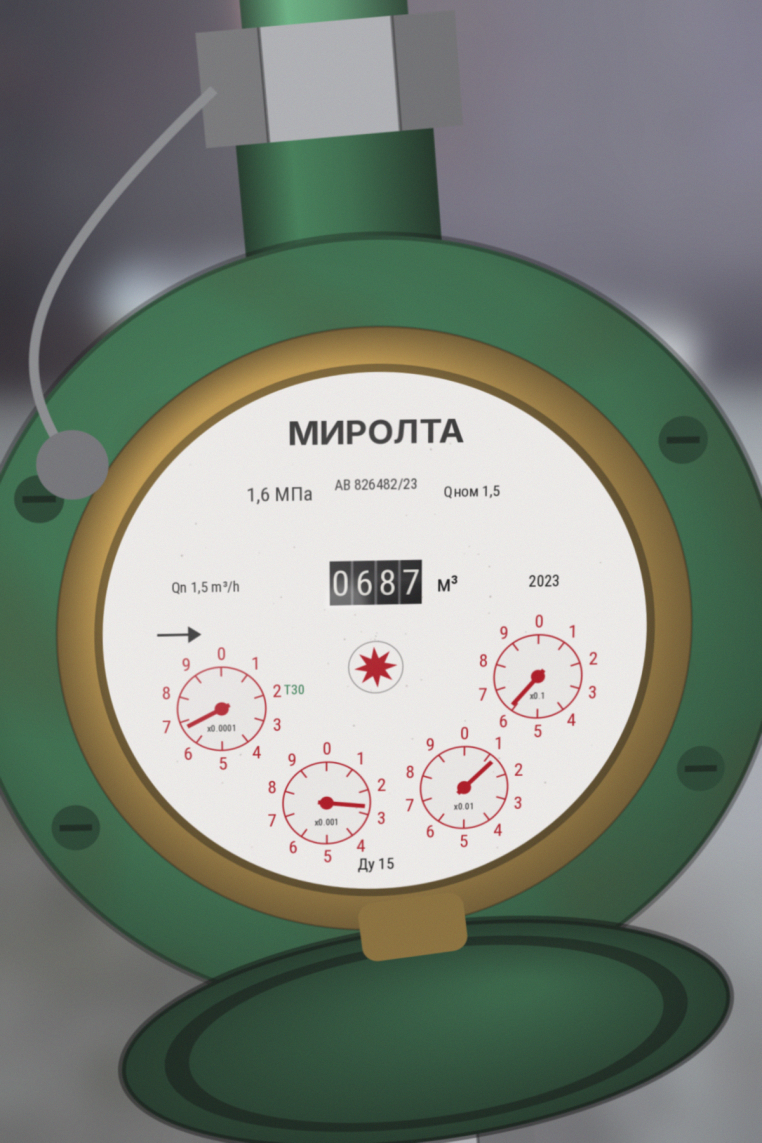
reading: **687.6126** m³
